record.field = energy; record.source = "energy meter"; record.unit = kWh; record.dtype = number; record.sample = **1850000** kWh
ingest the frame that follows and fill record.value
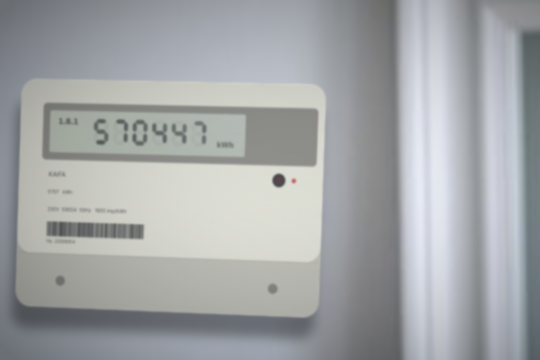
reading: **570447** kWh
